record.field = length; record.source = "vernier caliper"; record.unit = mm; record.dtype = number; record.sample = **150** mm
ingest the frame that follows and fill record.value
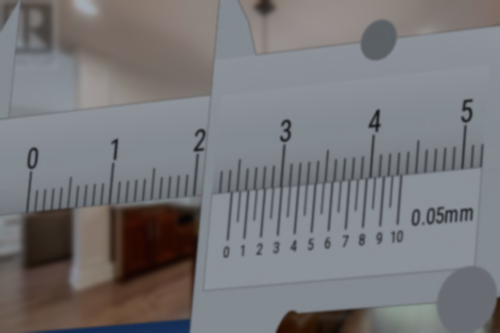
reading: **24.4** mm
